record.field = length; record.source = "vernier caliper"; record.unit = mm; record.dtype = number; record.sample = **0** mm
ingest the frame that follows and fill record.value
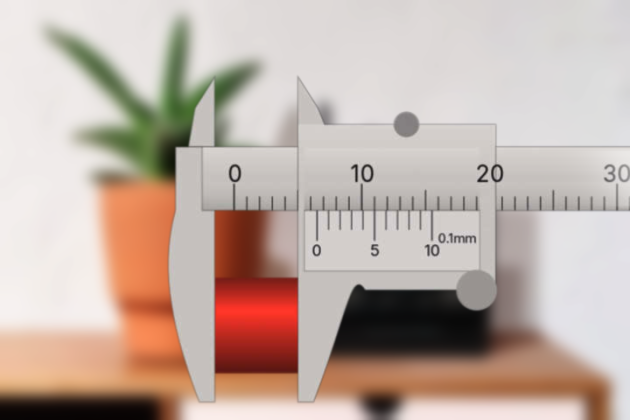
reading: **6.5** mm
